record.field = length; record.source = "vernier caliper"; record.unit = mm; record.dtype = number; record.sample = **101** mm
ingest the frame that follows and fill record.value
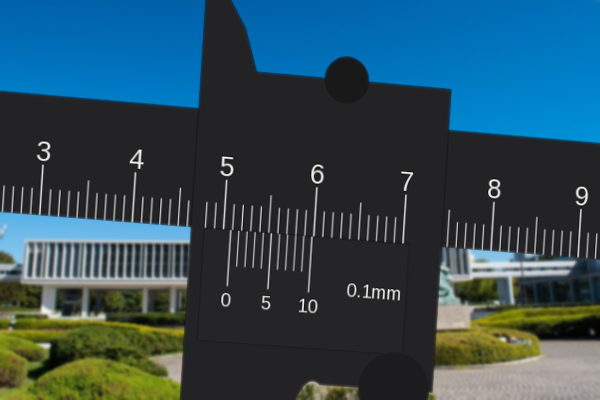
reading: **50.8** mm
